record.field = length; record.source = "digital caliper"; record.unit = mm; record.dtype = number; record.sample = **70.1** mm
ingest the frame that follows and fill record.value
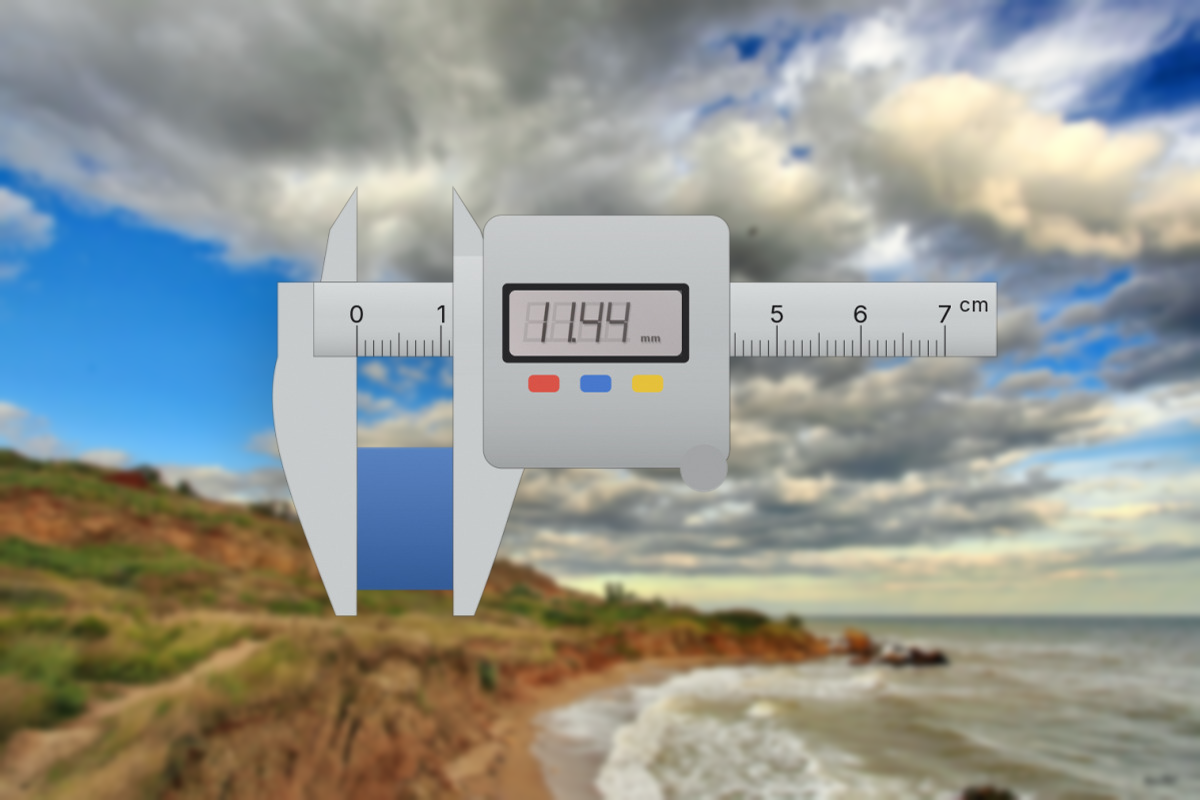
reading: **11.44** mm
